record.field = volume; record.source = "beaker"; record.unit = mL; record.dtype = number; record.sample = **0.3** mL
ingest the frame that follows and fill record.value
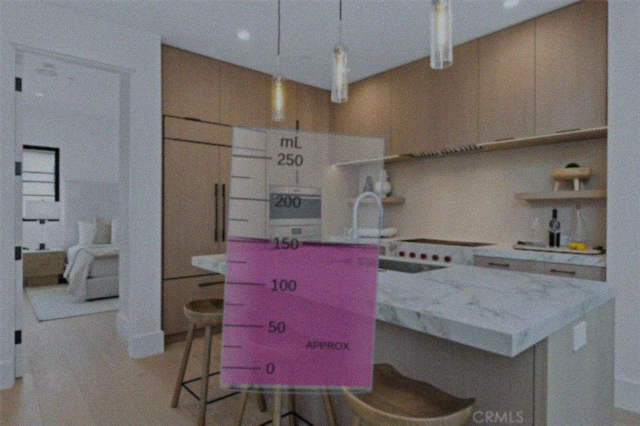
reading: **150** mL
